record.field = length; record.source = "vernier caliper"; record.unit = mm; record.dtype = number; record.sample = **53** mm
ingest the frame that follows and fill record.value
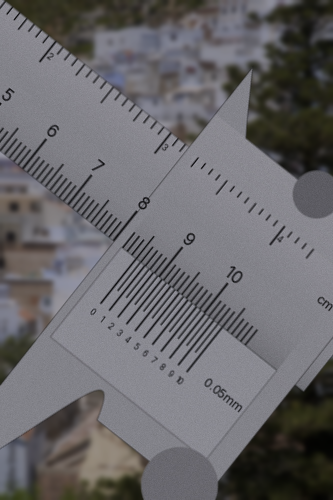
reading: **85.0** mm
